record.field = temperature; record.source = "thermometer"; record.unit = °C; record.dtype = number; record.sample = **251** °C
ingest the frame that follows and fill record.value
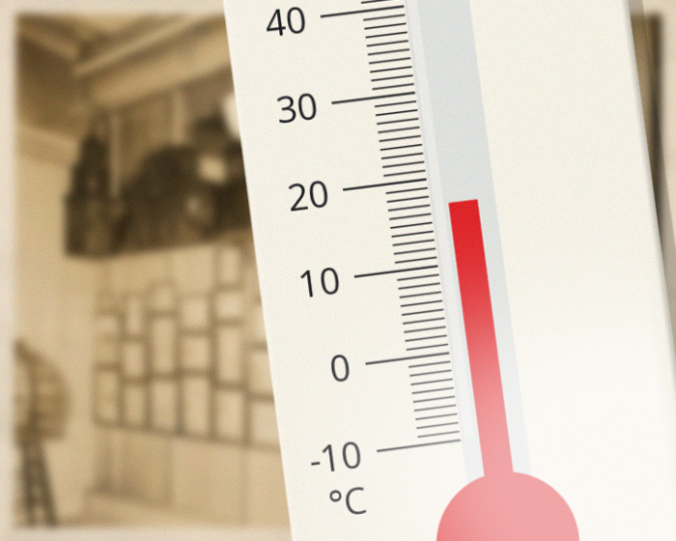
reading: **17** °C
